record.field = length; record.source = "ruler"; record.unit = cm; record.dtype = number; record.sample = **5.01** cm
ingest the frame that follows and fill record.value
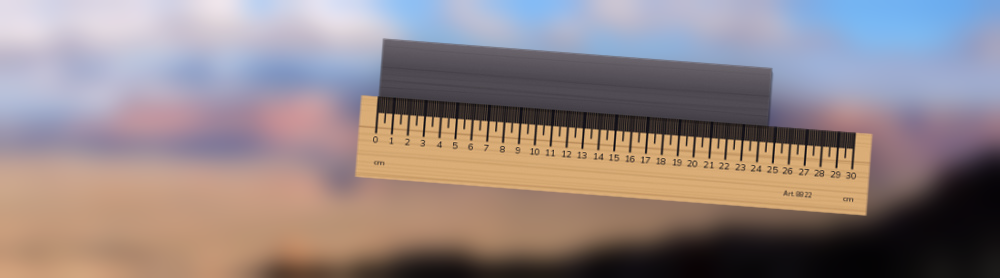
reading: **24.5** cm
